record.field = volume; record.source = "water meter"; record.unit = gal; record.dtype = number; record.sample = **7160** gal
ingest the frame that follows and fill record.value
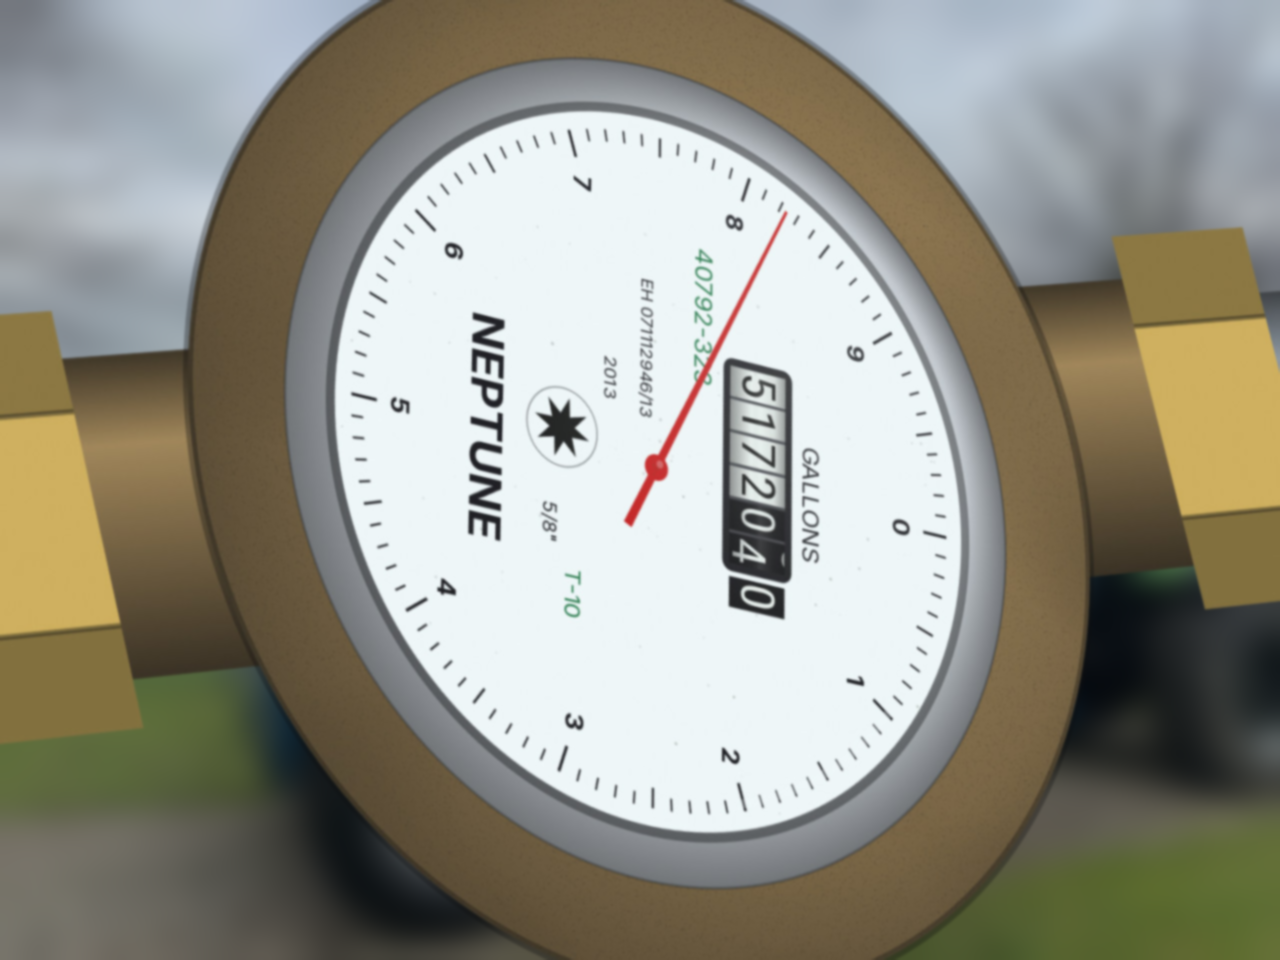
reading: **5172038.2** gal
